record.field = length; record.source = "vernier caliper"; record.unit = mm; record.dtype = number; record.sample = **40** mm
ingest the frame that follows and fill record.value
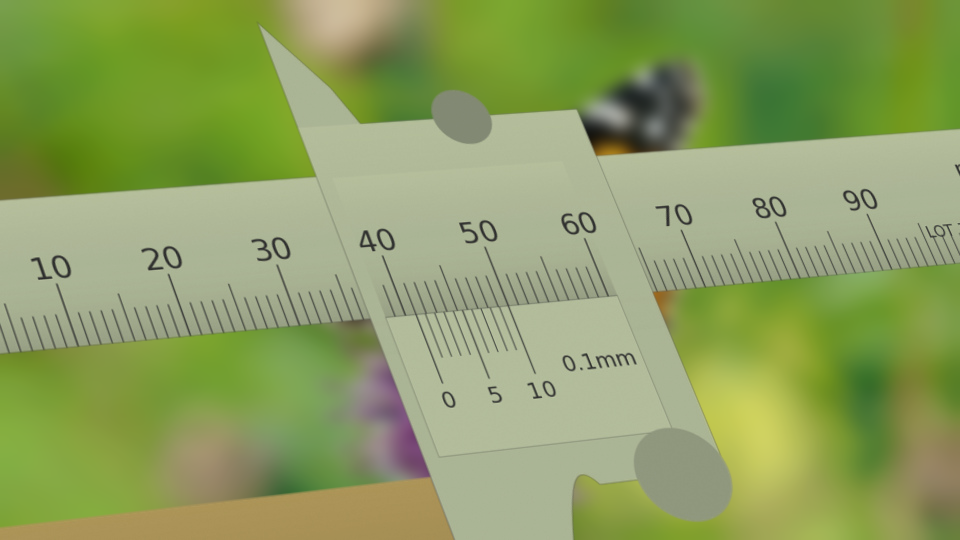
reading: **41.0** mm
